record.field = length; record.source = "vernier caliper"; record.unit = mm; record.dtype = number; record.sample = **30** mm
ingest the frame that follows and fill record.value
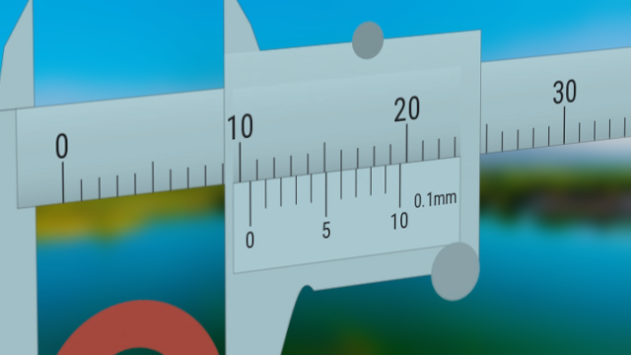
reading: **10.6** mm
